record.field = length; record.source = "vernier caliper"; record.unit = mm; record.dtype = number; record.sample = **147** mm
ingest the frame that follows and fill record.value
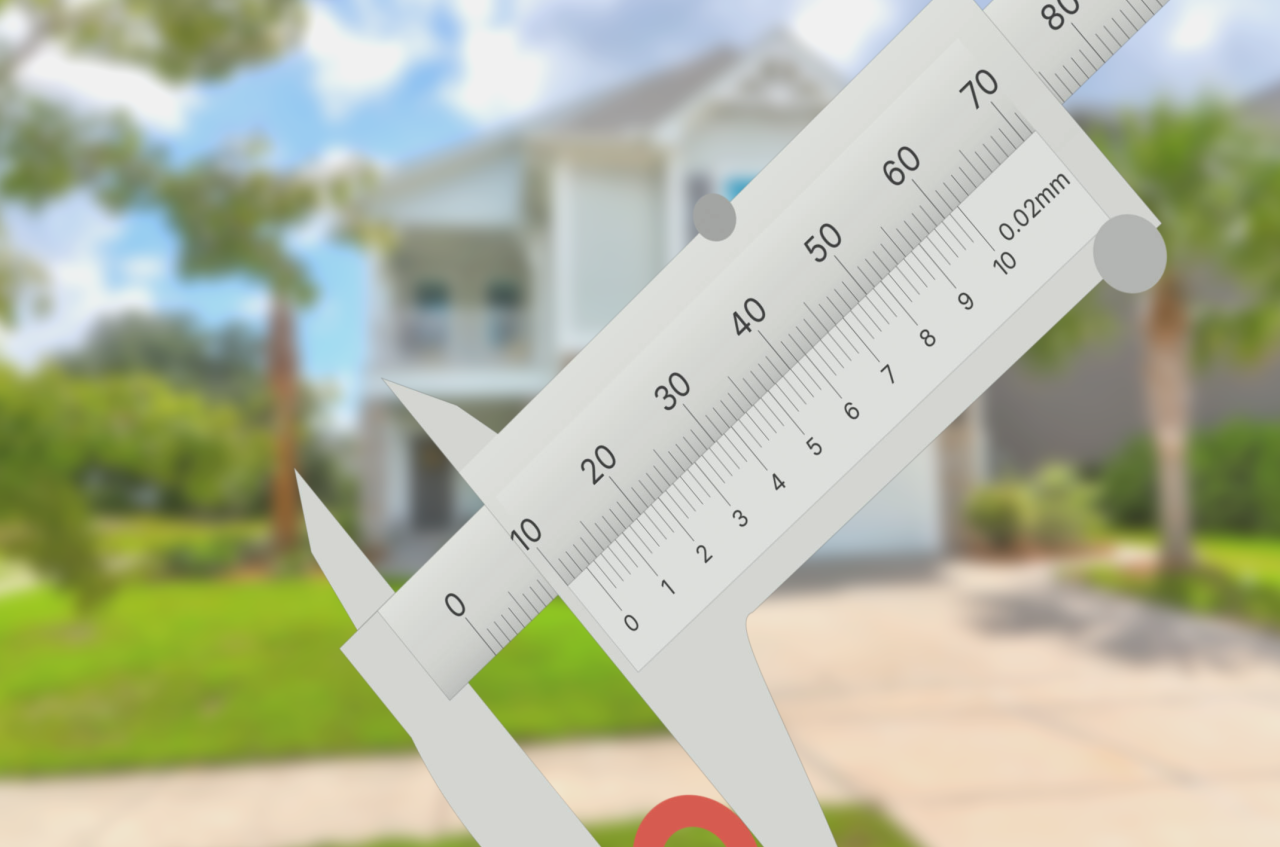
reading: **12.6** mm
